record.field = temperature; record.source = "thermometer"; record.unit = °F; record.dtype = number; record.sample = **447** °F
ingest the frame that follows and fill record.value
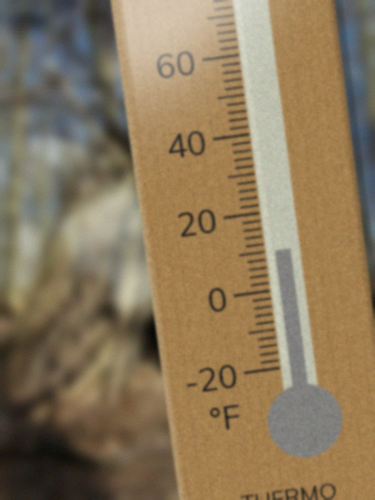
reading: **10** °F
